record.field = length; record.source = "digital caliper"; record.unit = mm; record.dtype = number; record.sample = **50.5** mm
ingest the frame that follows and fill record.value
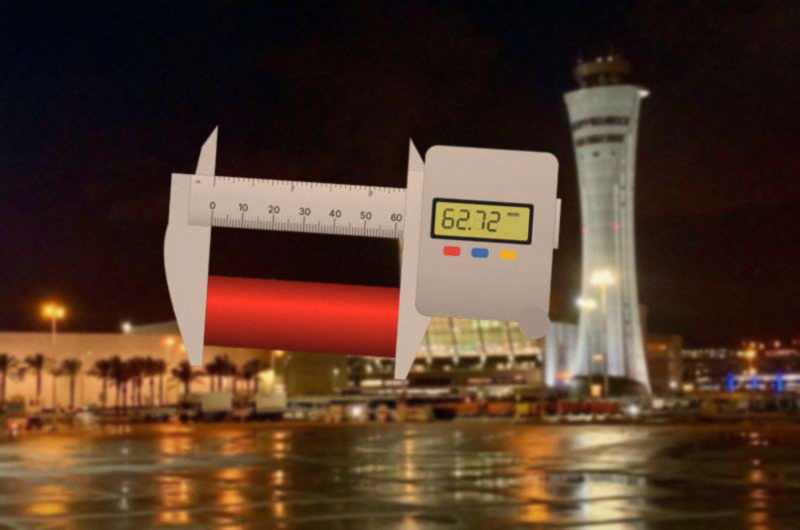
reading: **62.72** mm
